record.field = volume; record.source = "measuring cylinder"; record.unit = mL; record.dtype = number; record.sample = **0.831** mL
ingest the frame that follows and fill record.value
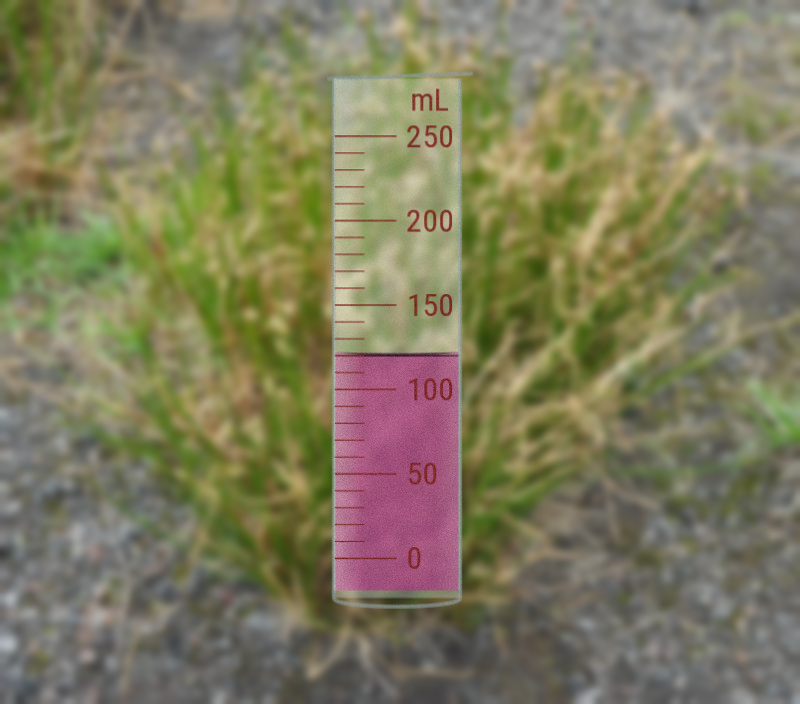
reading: **120** mL
